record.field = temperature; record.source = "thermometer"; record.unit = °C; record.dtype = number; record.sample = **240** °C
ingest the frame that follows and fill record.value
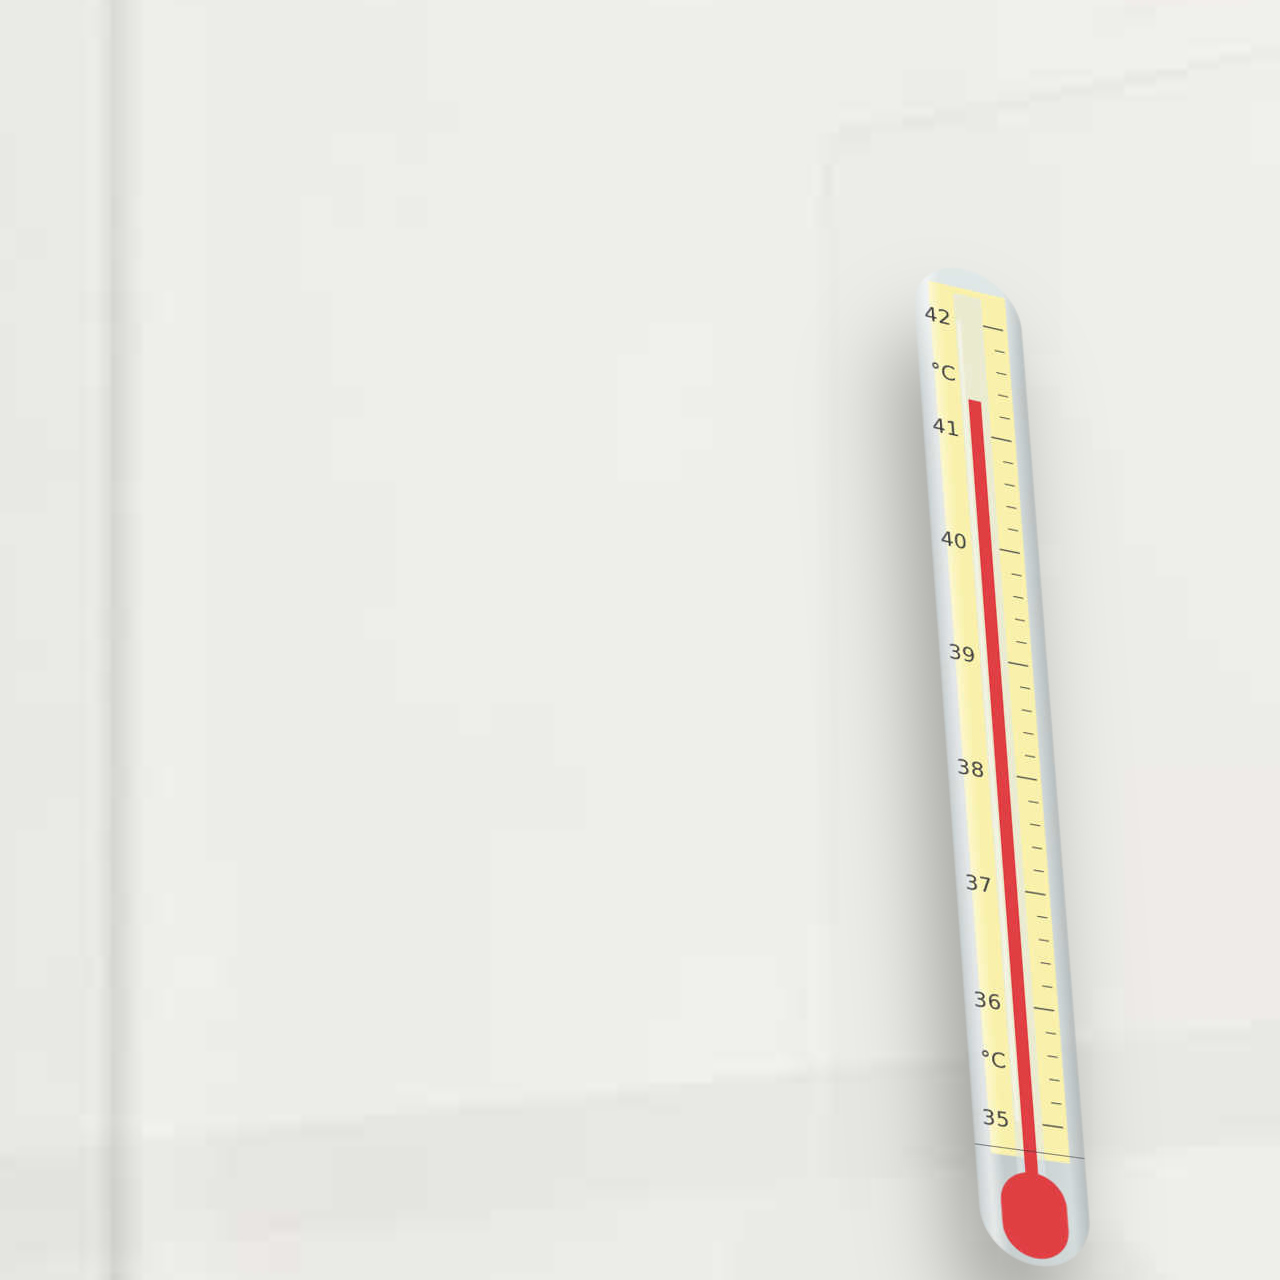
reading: **41.3** °C
